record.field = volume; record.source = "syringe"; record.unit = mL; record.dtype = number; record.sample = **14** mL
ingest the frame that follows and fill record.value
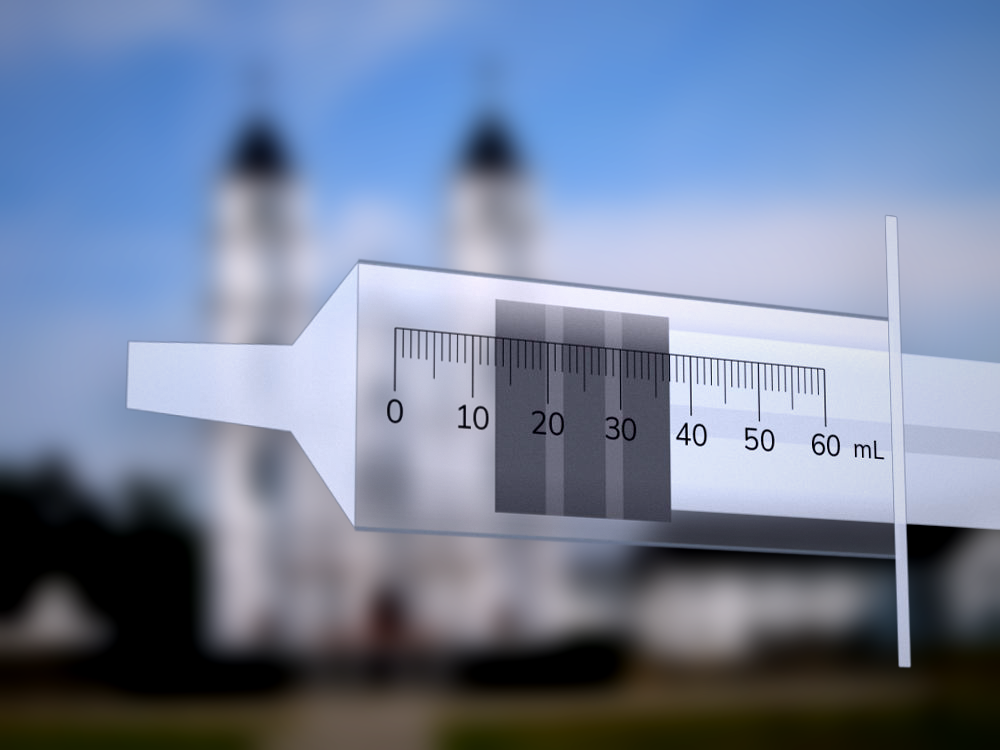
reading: **13** mL
